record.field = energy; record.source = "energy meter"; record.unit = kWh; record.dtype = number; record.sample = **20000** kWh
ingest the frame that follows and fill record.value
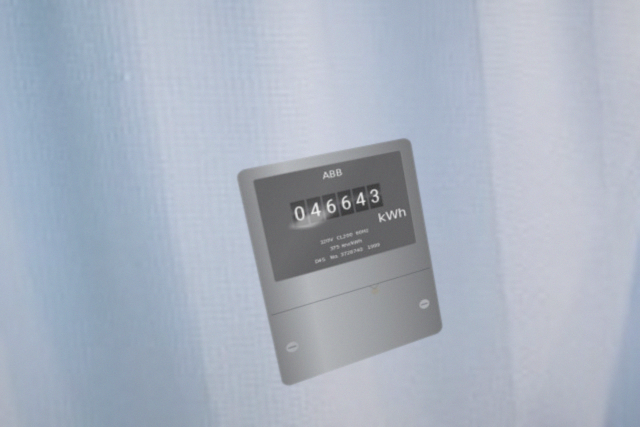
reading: **46643** kWh
